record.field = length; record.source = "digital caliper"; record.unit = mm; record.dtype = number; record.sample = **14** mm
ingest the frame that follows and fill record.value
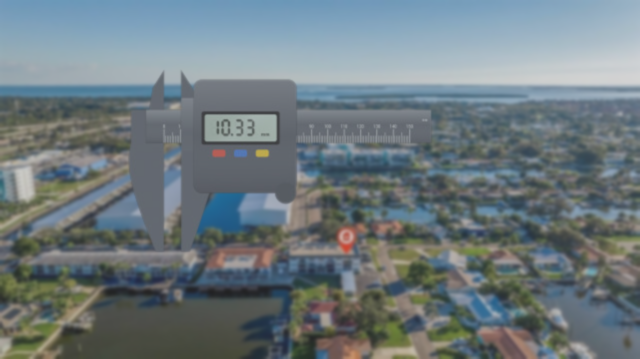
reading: **10.33** mm
